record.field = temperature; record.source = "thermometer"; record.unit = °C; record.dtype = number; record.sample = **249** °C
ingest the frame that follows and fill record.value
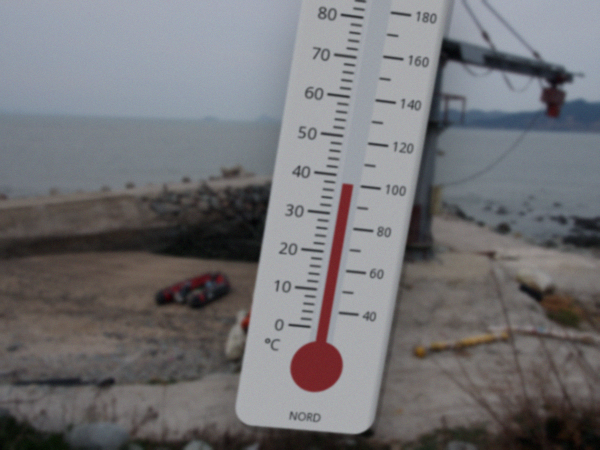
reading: **38** °C
